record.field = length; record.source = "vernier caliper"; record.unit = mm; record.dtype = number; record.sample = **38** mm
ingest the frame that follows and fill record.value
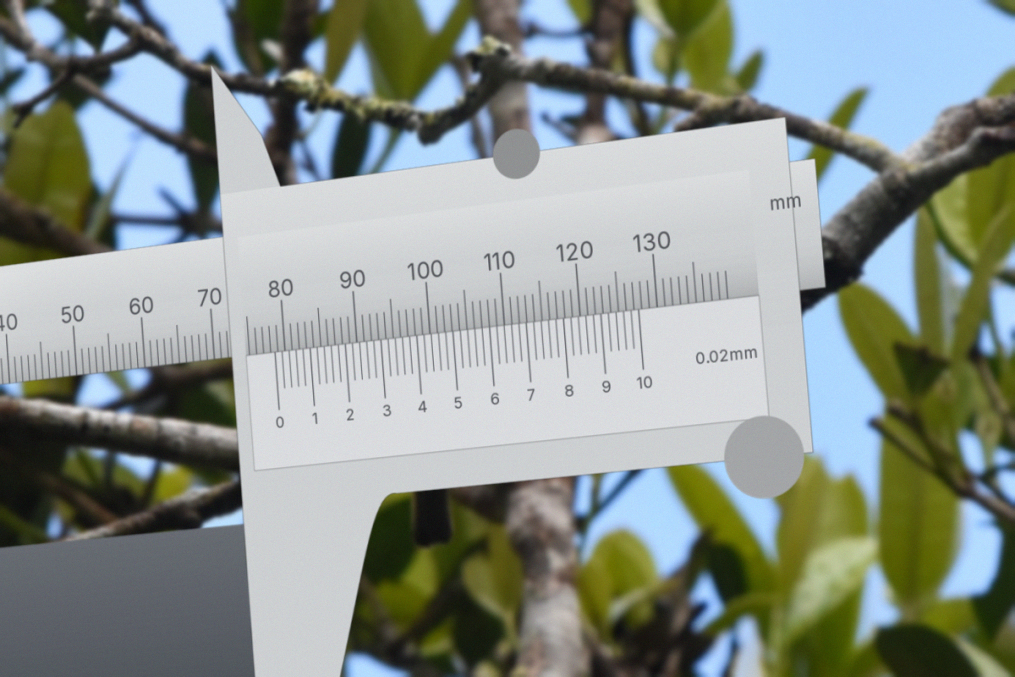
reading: **78.6** mm
